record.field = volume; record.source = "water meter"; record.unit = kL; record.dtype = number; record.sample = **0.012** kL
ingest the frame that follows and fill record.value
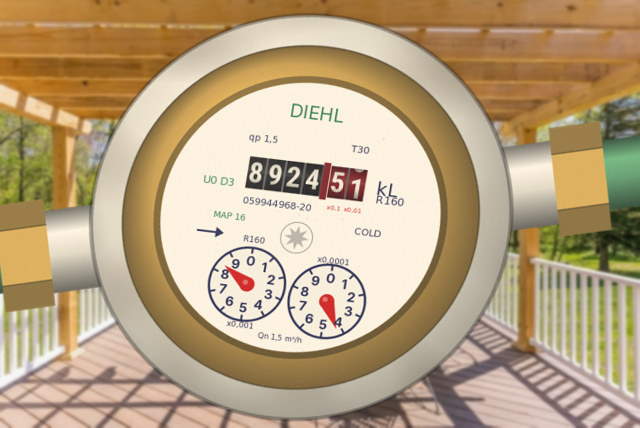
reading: **8924.5084** kL
